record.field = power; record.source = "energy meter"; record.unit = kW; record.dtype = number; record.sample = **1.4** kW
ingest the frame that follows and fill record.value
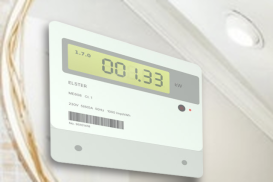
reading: **1.33** kW
